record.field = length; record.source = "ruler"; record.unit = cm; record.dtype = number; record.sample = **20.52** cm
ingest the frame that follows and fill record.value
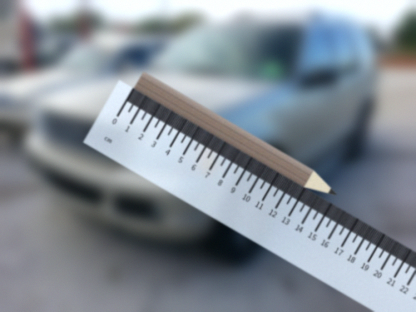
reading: **15** cm
